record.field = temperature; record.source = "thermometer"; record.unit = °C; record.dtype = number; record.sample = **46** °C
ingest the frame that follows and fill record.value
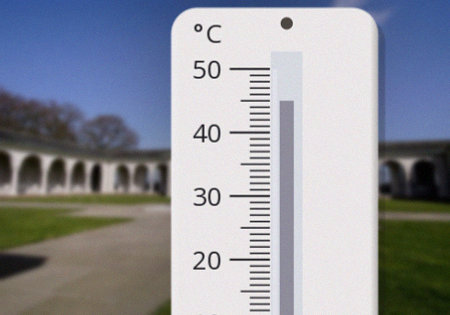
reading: **45** °C
